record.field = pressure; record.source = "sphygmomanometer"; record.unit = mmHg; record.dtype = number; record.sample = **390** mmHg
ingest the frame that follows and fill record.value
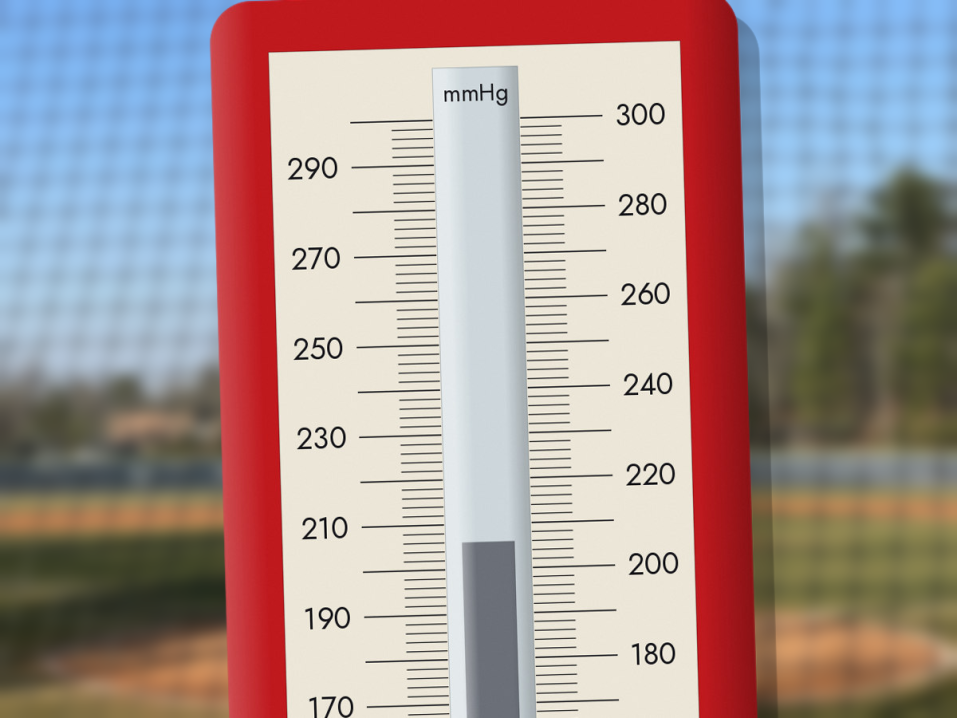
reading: **206** mmHg
